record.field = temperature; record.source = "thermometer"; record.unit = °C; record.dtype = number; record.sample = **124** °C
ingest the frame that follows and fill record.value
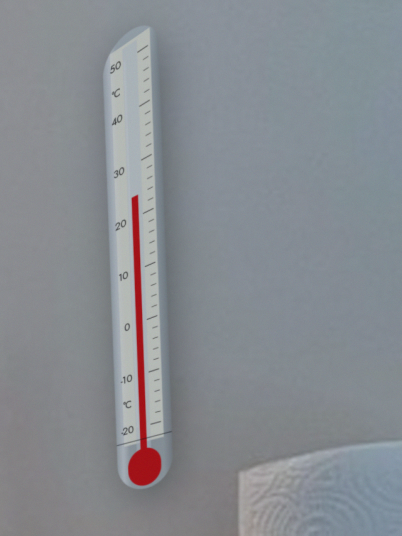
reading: **24** °C
